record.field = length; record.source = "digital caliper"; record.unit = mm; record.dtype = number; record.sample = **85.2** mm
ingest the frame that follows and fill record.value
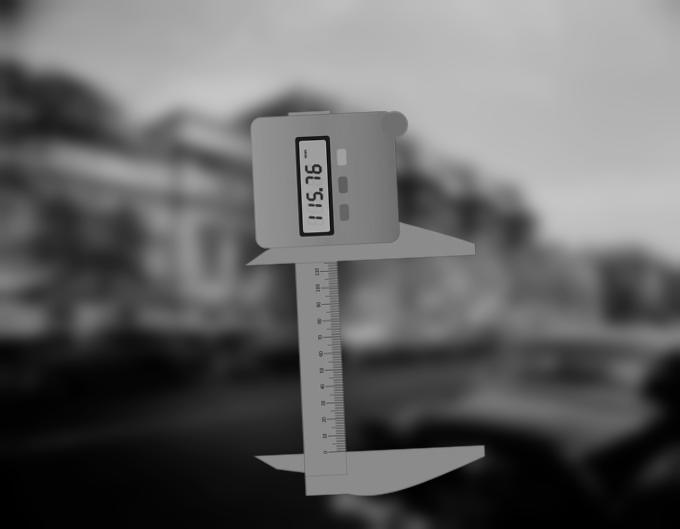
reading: **115.76** mm
